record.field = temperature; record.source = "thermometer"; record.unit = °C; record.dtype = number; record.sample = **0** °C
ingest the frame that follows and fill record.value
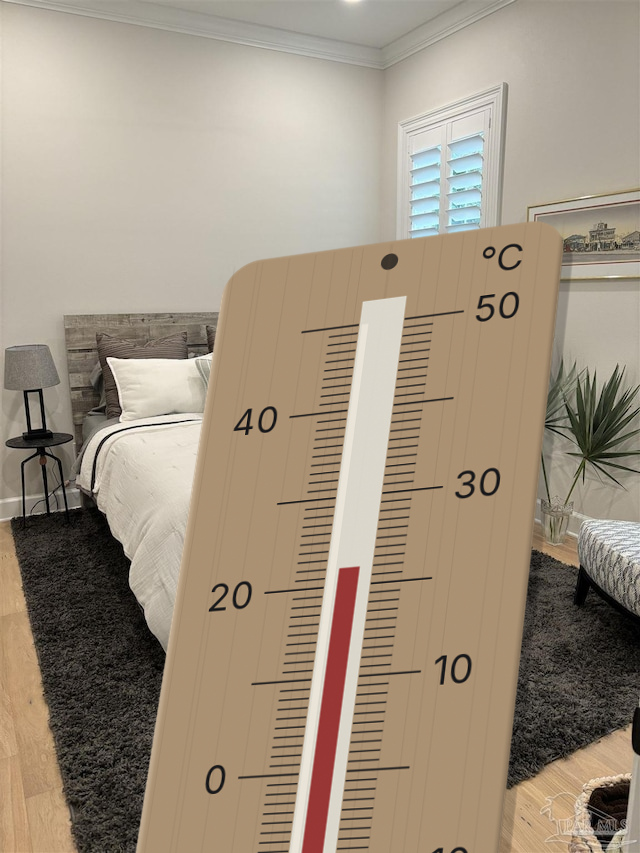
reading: **22** °C
